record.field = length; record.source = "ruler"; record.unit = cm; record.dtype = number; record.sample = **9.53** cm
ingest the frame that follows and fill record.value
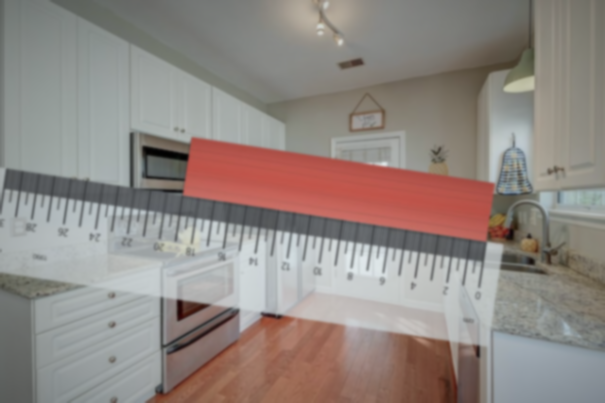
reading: **19** cm
